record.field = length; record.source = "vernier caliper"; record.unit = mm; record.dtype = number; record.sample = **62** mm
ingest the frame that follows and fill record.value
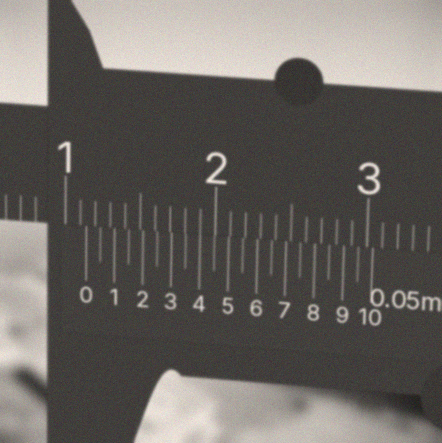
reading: **11.4** mm
